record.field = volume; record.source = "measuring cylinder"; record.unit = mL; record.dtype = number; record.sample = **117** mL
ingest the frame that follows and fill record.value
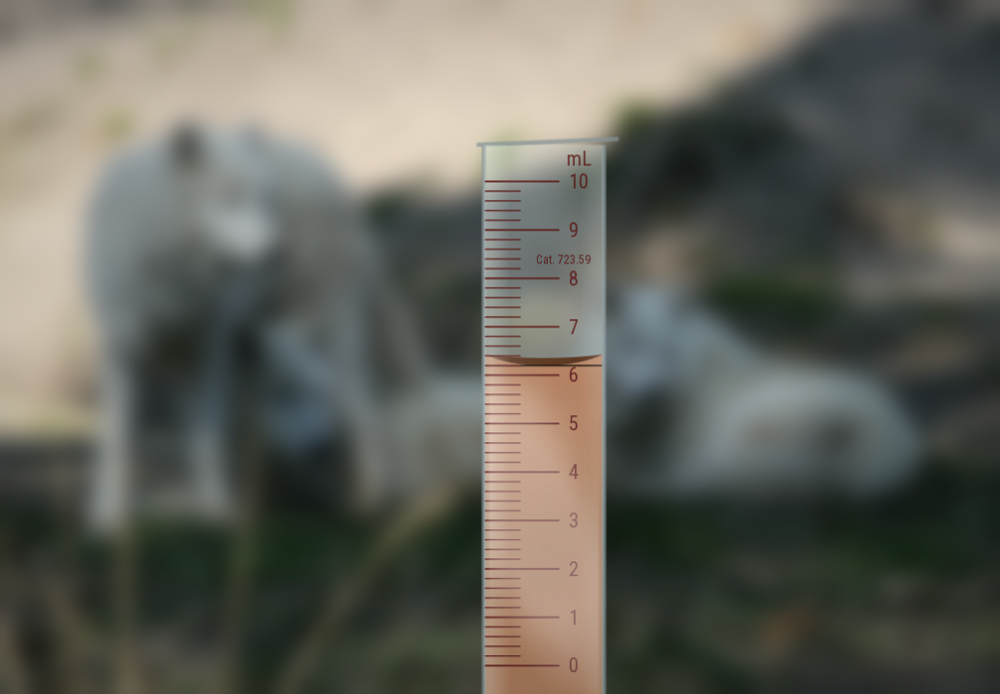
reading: **6.2** mL
